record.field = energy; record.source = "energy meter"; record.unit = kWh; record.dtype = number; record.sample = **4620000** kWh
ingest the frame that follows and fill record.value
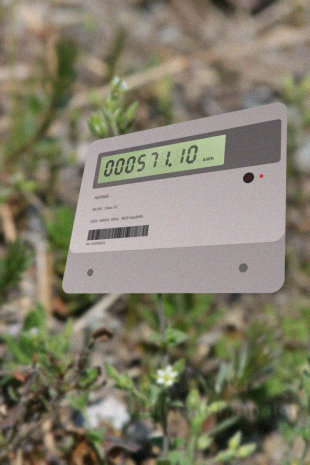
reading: **571.10** kWh
